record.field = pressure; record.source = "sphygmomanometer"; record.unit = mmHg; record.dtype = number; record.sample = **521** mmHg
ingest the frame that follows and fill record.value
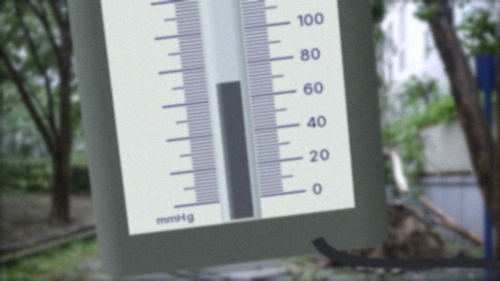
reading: **70** mmHg
